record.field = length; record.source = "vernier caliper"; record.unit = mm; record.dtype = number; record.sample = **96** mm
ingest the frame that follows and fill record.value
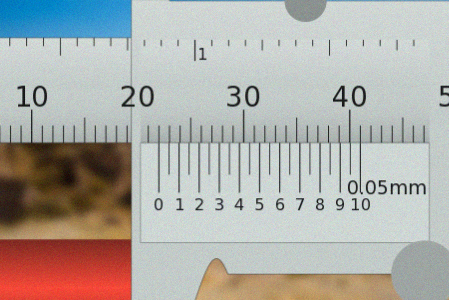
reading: **22.0** mm
